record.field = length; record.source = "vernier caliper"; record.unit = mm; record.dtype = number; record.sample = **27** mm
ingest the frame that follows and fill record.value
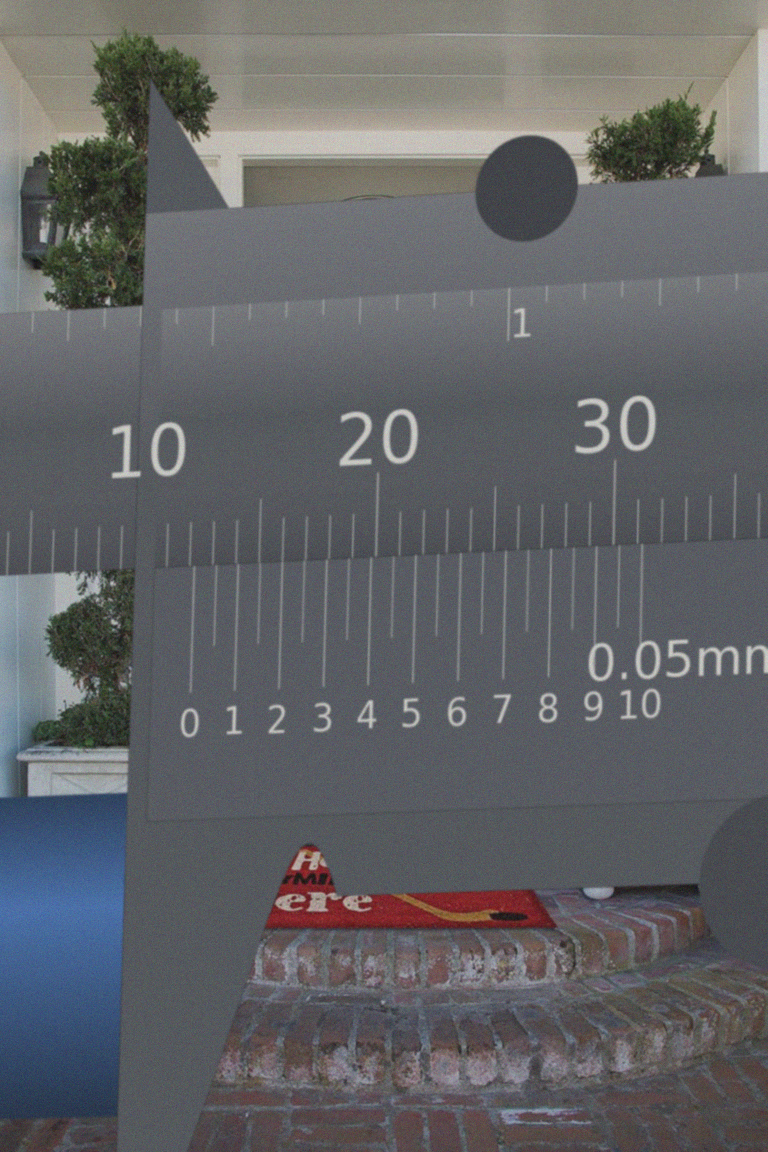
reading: **12.2** mm
